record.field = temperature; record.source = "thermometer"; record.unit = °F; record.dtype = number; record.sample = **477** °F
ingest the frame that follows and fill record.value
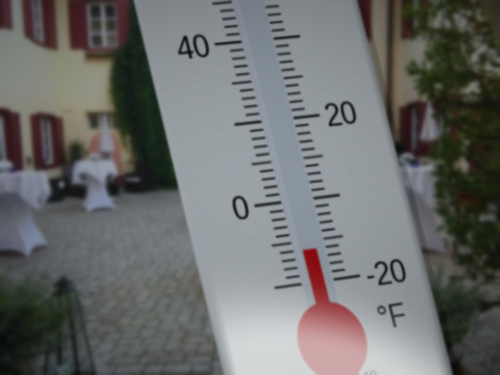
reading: **-12** °F
